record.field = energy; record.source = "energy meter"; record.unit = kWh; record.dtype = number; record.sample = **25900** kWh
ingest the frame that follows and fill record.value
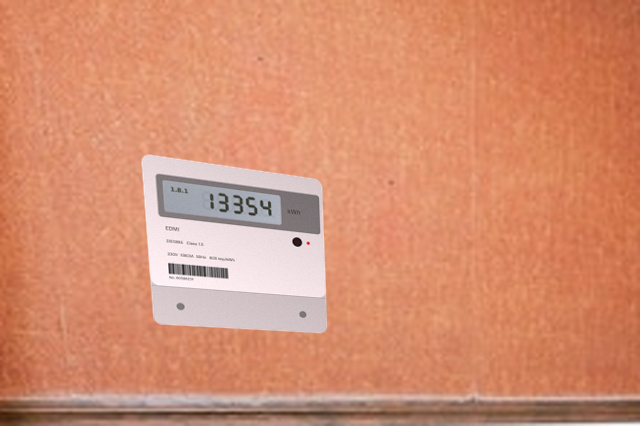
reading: **13354** kWh
